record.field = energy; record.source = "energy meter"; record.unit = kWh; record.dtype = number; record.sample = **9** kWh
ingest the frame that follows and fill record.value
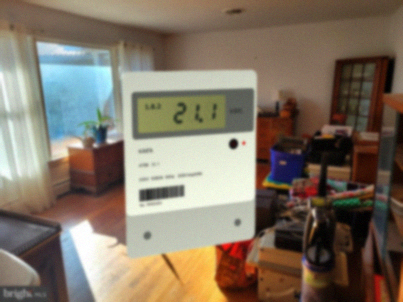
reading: **21.1** kWh
